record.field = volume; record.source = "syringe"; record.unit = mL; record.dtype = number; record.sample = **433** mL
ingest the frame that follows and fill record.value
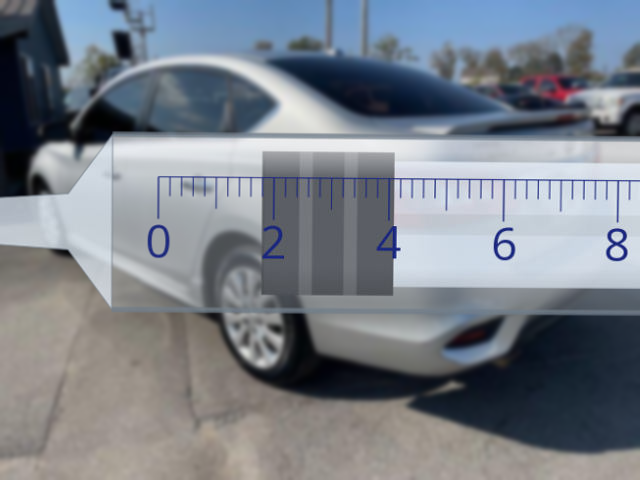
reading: **1.8** mL
